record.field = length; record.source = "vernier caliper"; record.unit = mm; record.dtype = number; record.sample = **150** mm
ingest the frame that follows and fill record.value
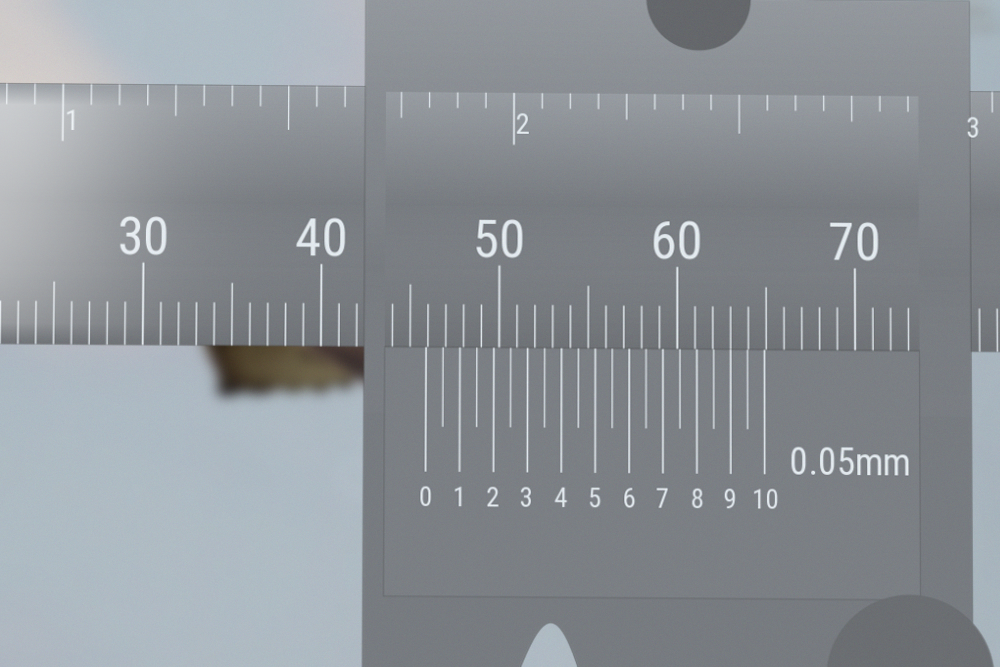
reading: **45.9** mm
